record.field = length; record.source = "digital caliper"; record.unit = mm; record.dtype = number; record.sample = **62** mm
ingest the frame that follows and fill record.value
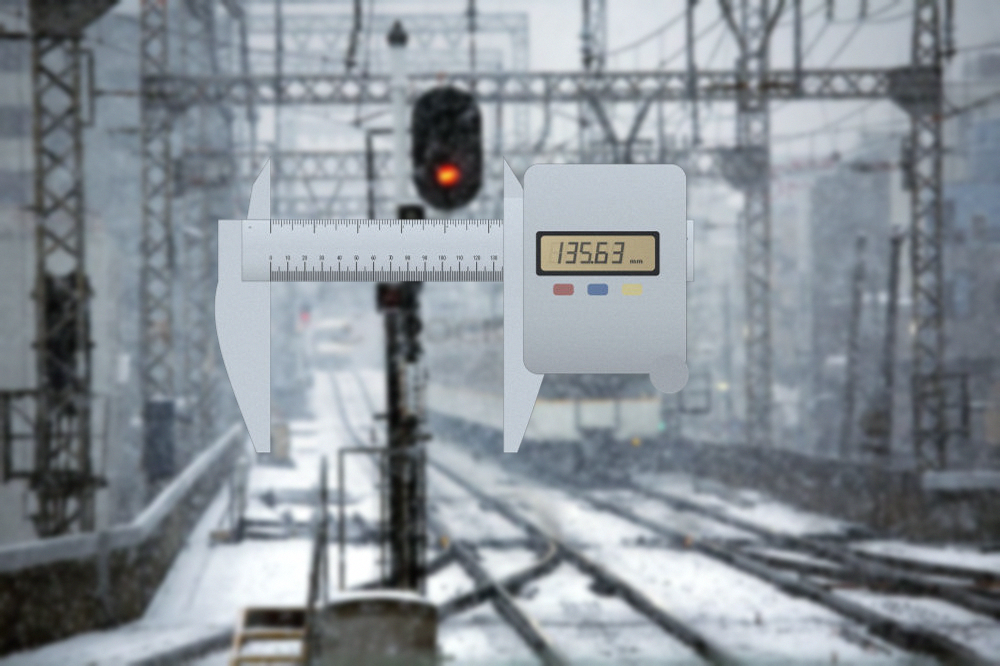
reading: **135.63** mm
